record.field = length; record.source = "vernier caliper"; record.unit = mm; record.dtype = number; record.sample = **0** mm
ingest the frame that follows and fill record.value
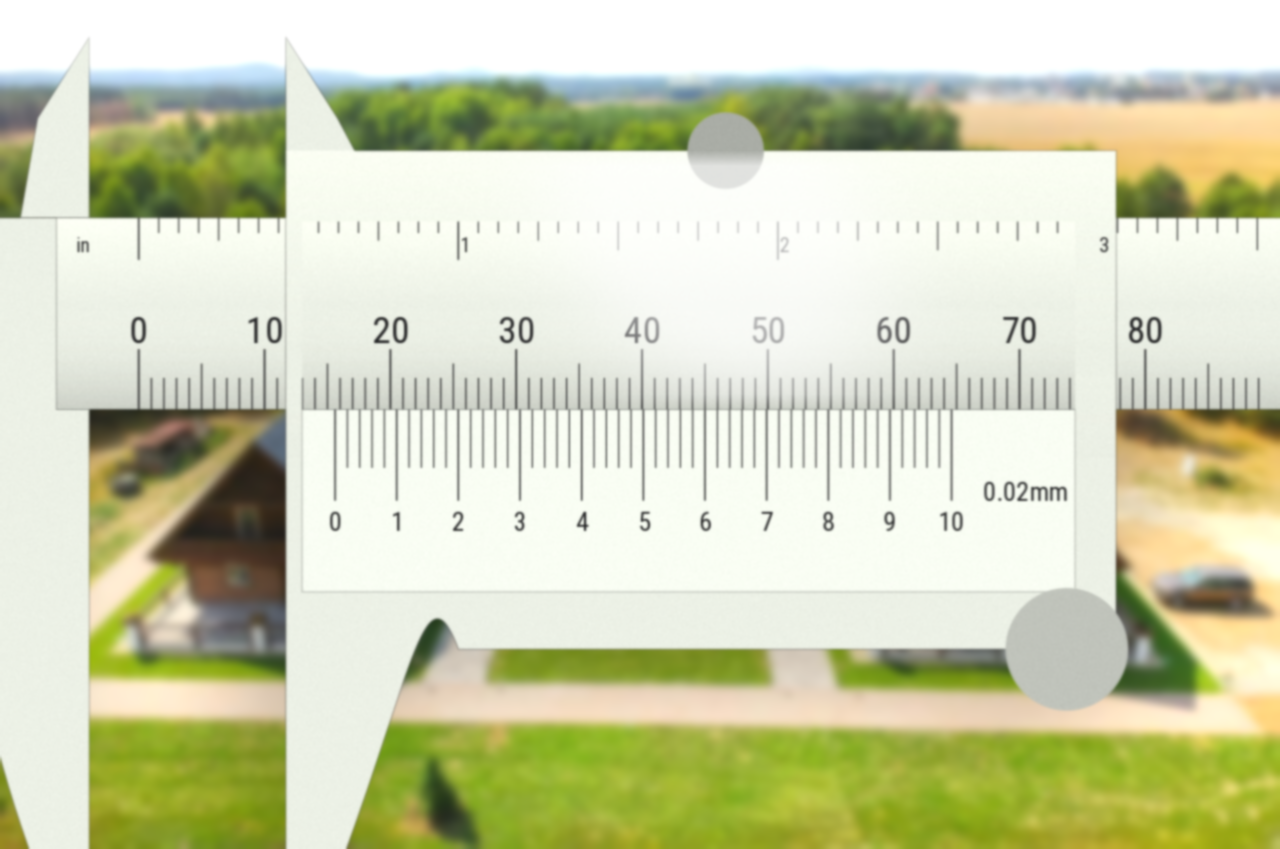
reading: **15.6** mm
